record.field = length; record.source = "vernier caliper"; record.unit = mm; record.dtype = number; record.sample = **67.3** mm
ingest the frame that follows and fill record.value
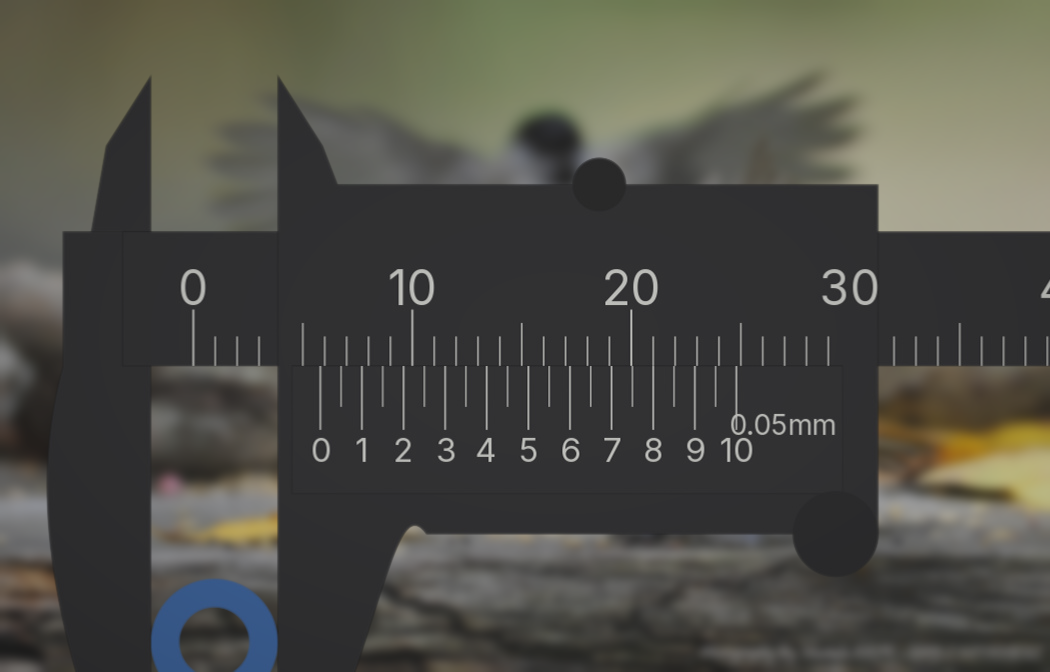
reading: **5.8** mm
